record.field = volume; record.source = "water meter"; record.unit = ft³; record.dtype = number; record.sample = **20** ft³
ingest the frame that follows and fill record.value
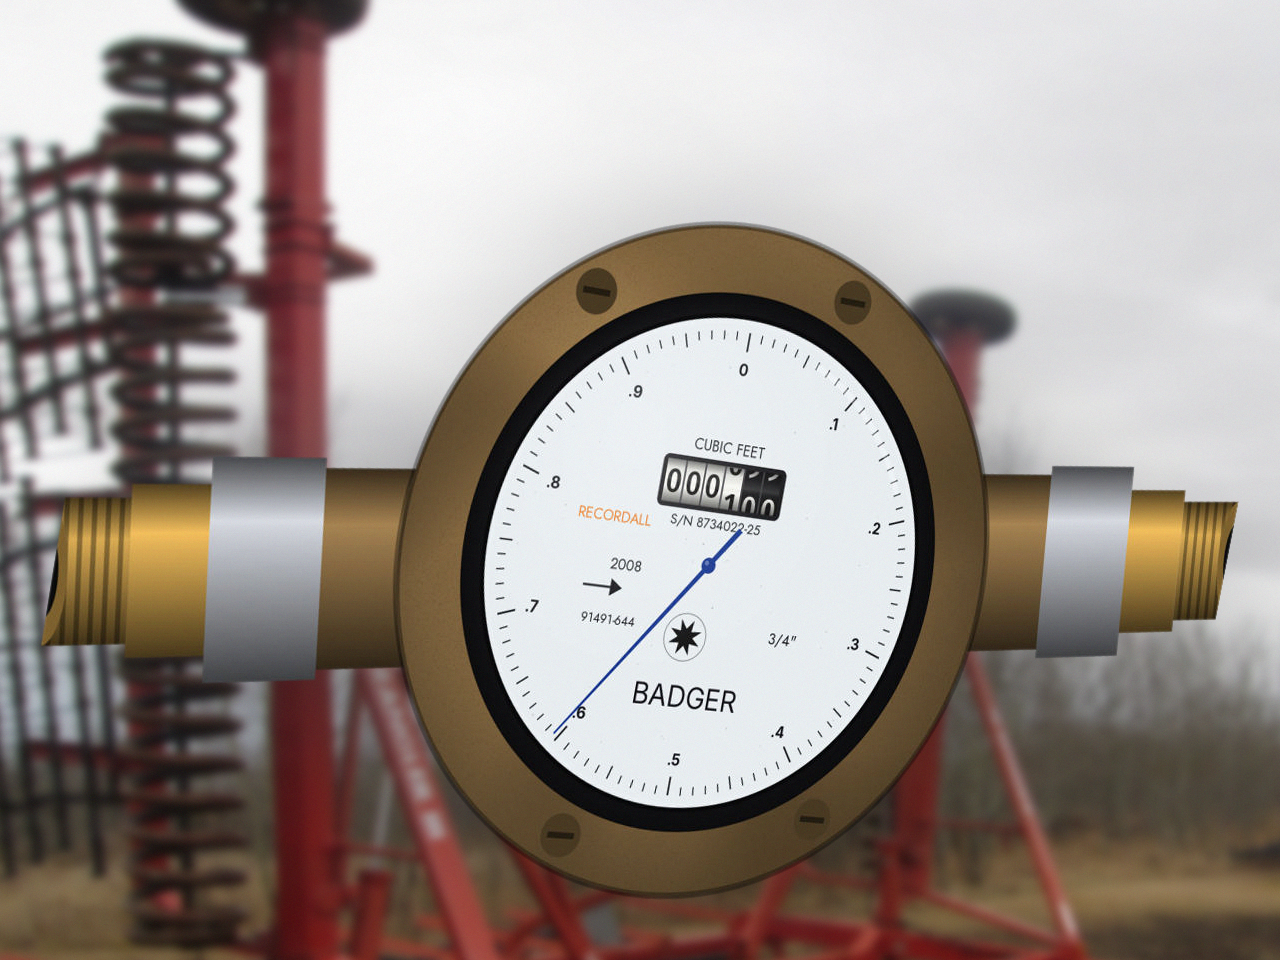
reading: **99.60** ft³
